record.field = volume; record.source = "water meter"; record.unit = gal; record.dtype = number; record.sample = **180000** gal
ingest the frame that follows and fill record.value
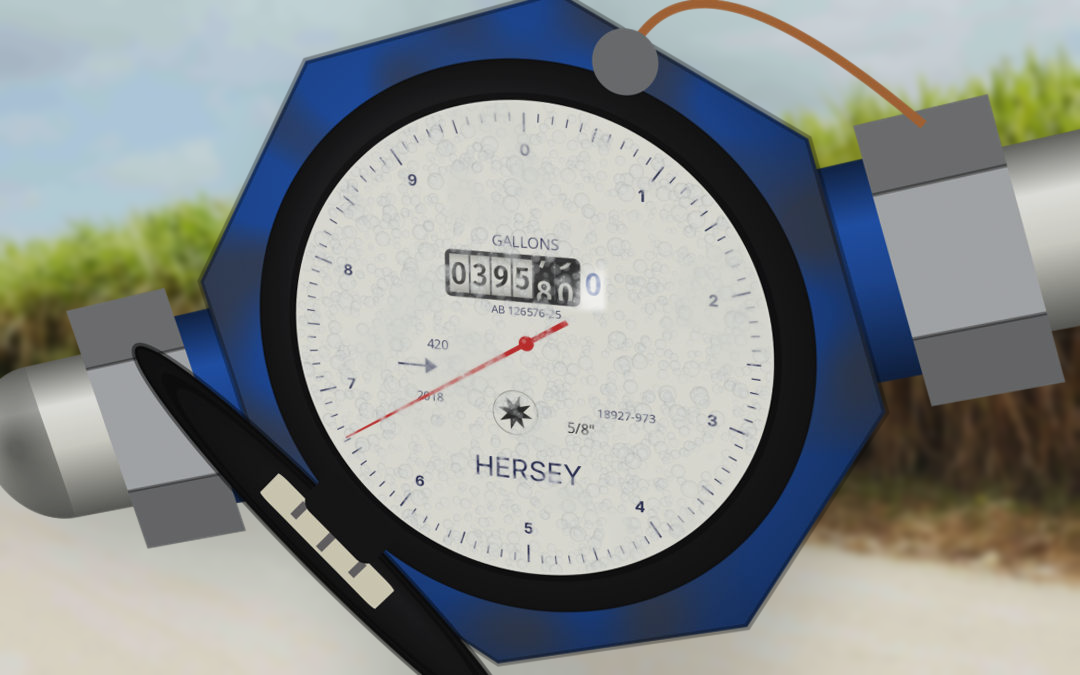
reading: **395796.6** gal
